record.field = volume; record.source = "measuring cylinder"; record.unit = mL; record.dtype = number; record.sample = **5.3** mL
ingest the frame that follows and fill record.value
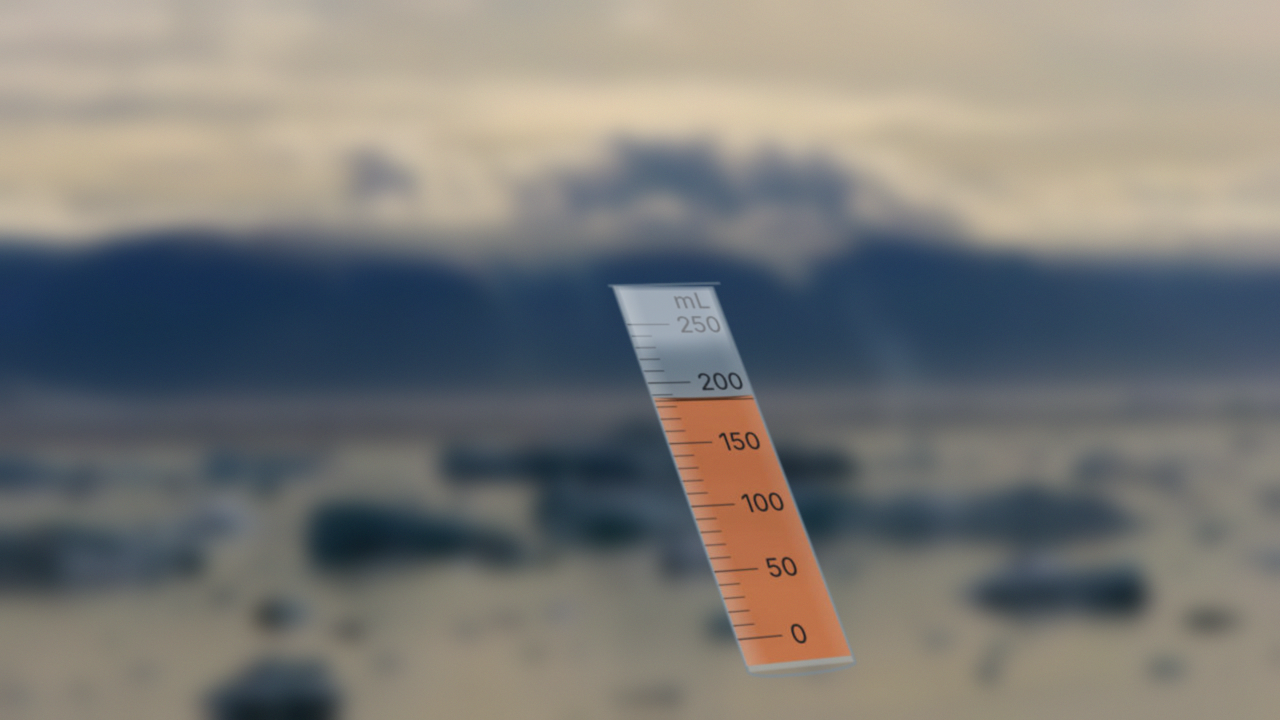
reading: **185** mL
